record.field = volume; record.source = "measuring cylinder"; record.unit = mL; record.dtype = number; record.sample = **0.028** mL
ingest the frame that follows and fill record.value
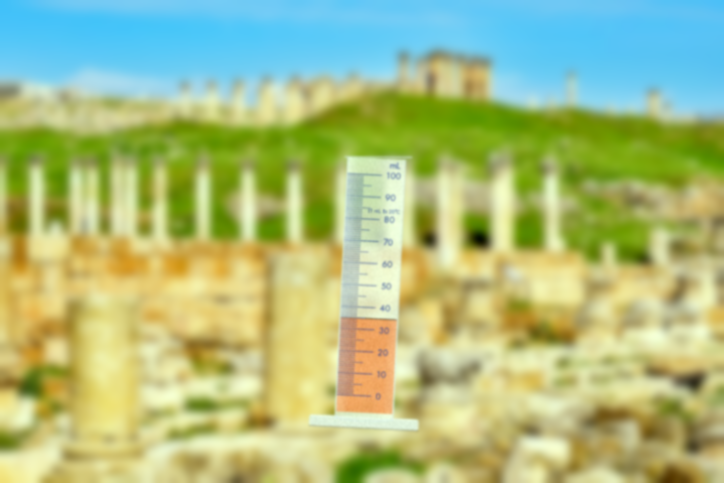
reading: **35** mL
